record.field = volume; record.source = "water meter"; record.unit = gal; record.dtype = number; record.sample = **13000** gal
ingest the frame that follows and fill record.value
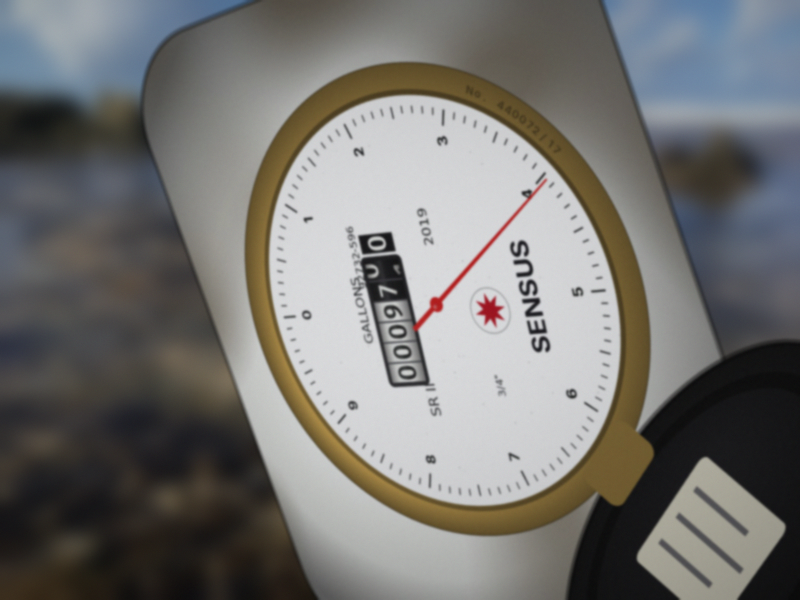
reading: **9704.0** gal
